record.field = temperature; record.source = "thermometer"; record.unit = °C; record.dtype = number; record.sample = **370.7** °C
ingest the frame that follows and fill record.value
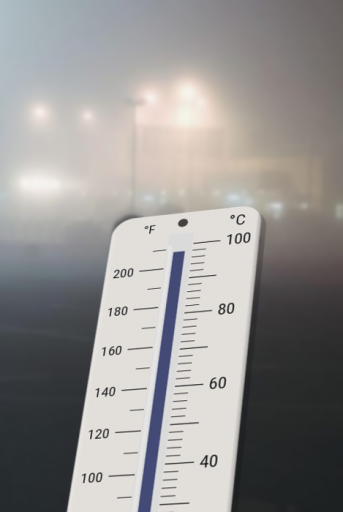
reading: **98** °C
